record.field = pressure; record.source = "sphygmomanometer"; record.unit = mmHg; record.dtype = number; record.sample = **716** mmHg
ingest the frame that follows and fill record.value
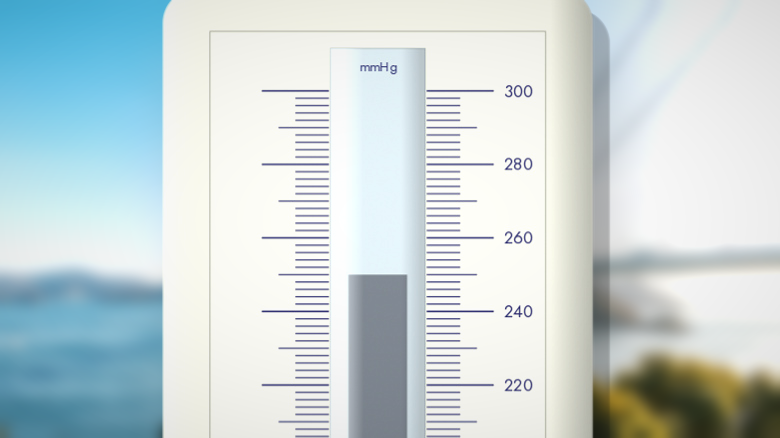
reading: **250** mmHg
